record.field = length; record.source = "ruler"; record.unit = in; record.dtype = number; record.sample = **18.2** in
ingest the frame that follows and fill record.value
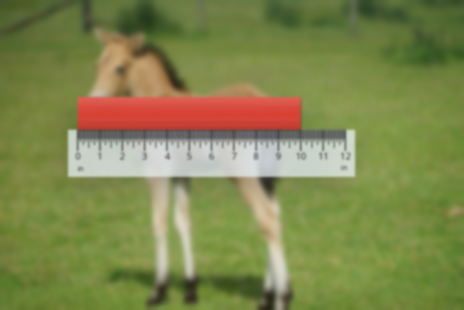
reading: **10** in
